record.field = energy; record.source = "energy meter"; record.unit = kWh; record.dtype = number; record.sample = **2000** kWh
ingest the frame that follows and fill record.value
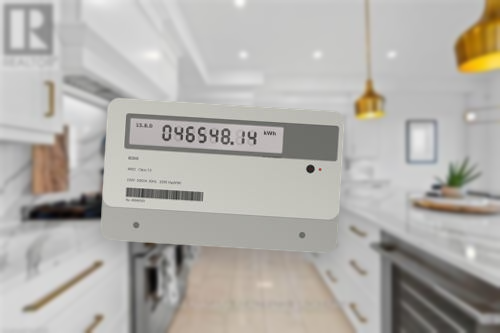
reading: **46548.14** kWh
